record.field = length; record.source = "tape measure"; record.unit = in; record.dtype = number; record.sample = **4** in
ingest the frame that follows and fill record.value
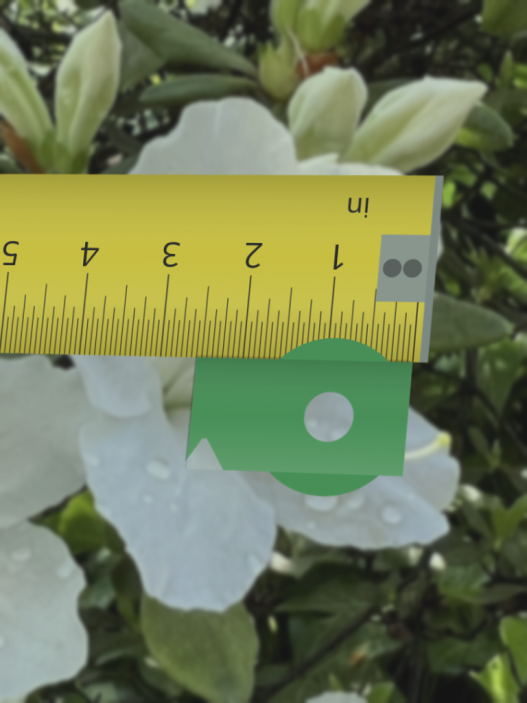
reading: **2.5625** in
